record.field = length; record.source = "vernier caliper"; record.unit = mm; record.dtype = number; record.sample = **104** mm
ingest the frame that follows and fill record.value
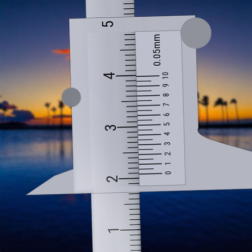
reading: **20.8** mm
